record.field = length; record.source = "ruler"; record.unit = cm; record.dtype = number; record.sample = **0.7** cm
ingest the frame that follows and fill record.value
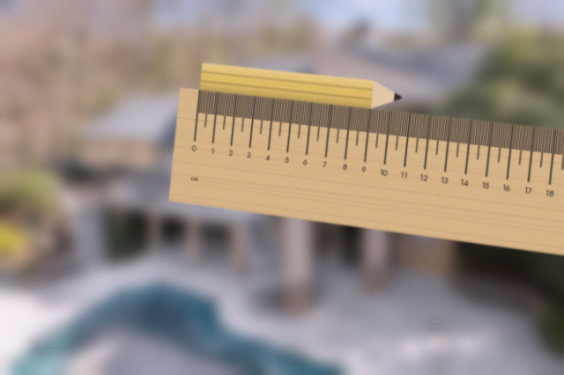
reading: **10.5** cm
